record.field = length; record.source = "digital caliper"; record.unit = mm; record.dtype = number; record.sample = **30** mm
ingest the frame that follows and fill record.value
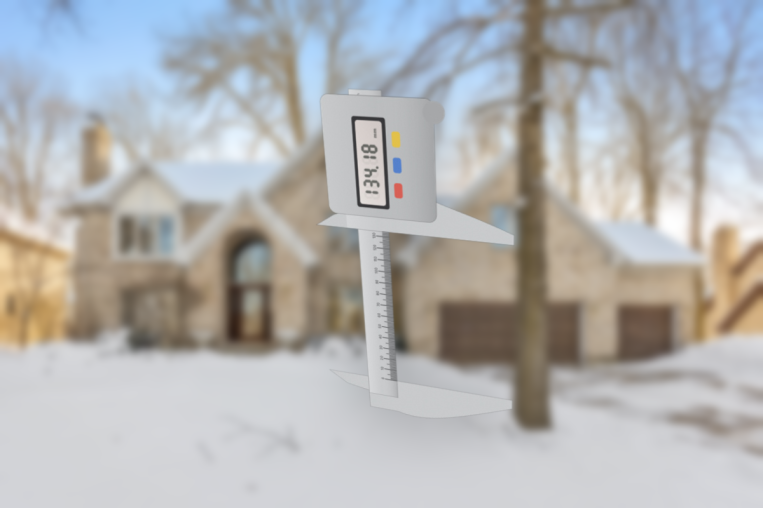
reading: **134.18** mm
